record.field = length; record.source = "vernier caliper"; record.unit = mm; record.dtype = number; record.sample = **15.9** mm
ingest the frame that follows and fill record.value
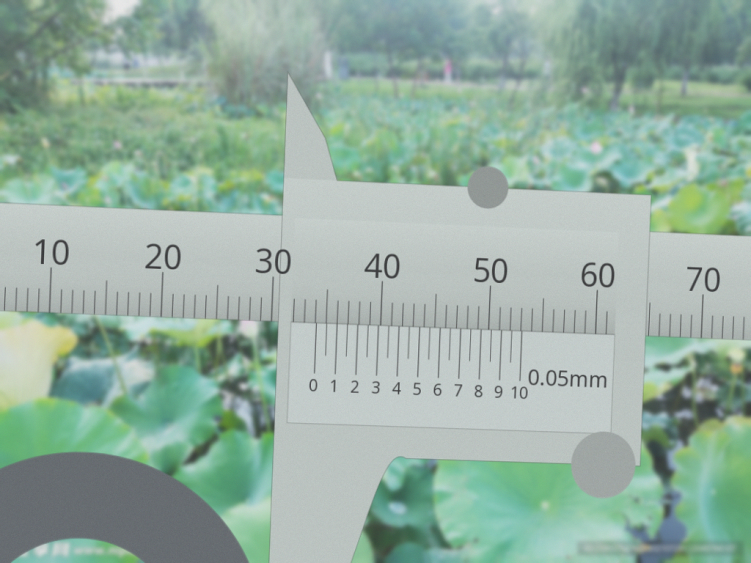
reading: **34.1** mm
